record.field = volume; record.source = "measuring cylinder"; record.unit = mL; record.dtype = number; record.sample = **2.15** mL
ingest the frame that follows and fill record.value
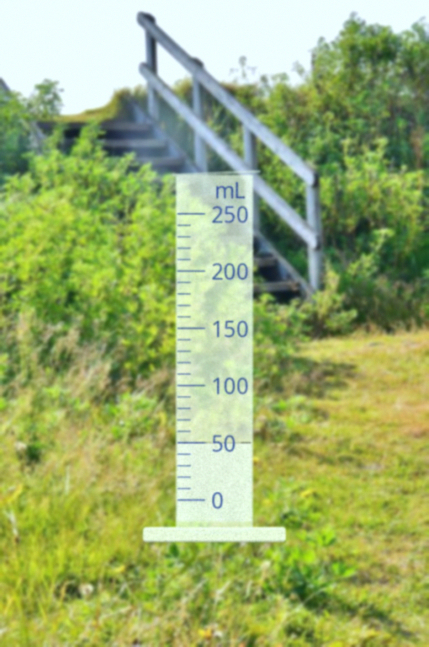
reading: **50** mL
